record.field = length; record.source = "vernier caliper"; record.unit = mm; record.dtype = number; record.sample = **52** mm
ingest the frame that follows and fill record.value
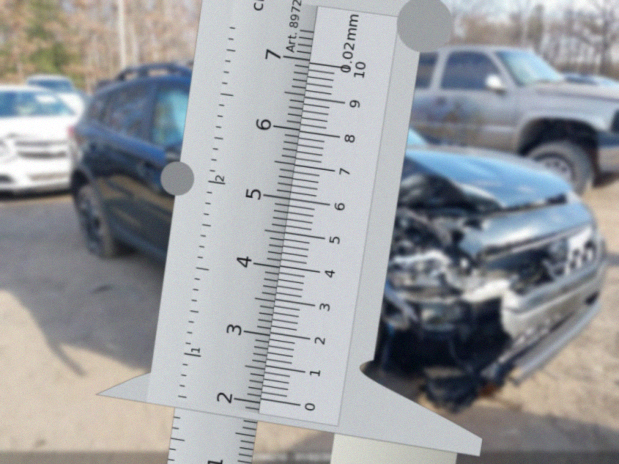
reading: **20.6** mm
